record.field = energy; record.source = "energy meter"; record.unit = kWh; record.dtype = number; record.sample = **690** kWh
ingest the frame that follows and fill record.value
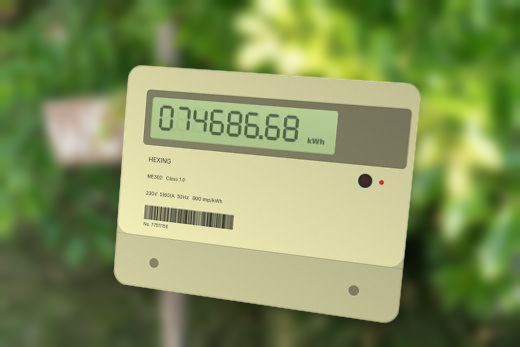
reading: **74686.68** kWh
